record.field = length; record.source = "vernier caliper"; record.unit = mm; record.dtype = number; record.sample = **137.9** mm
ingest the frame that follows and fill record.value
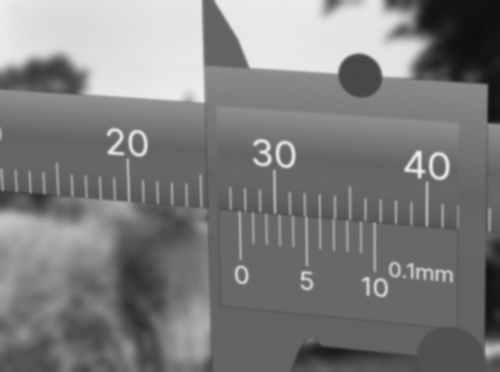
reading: **27.6** mm
